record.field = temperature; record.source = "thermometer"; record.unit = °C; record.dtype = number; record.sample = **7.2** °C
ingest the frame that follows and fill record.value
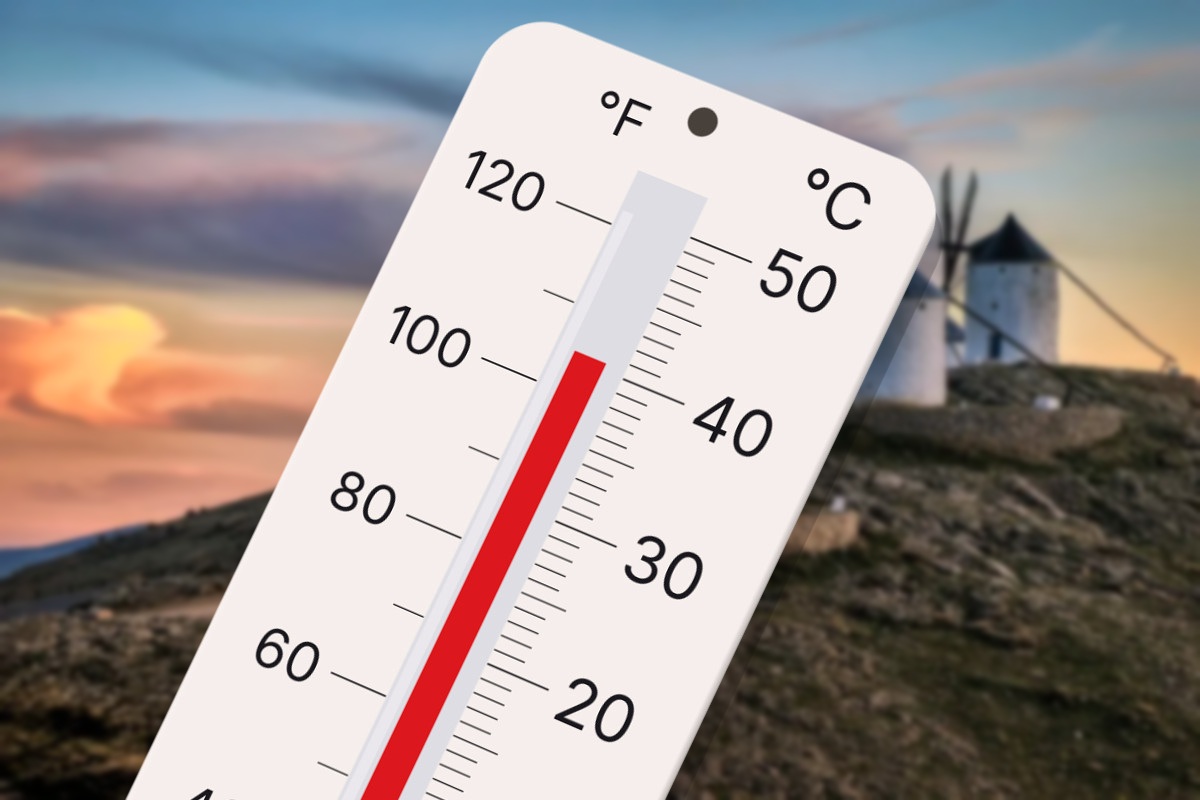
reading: **40.5** °C
